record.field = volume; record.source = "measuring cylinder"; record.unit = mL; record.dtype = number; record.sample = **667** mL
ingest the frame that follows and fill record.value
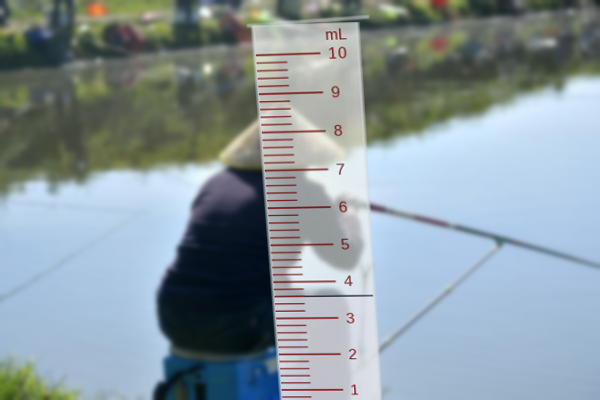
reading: **3.6** mL
